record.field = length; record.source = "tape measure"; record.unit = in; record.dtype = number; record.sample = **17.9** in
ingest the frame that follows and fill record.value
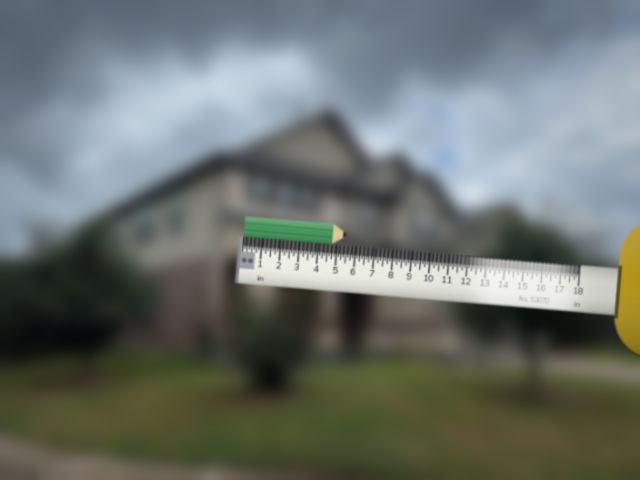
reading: **5.5** in
